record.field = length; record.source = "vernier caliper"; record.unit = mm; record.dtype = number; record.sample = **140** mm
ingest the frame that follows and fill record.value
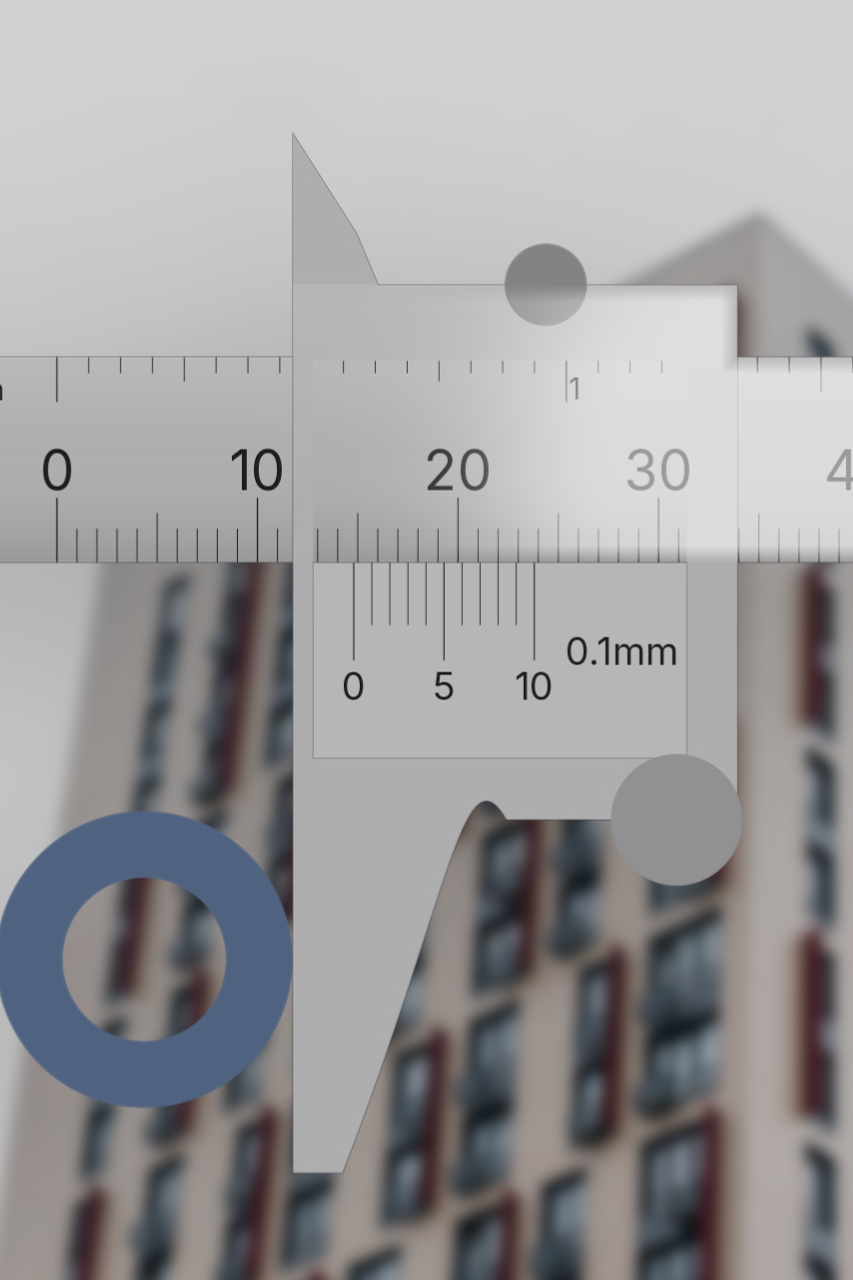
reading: **14.8** mm
